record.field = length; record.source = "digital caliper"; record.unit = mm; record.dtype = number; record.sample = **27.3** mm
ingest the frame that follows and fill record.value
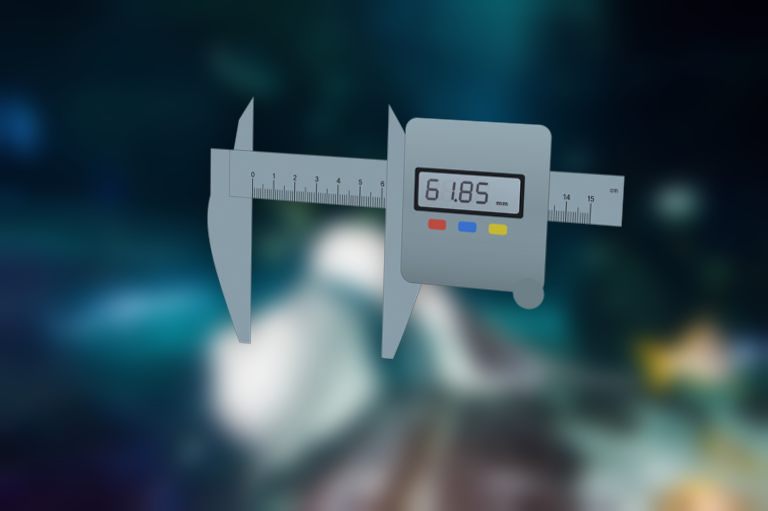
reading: **61.85** mm
